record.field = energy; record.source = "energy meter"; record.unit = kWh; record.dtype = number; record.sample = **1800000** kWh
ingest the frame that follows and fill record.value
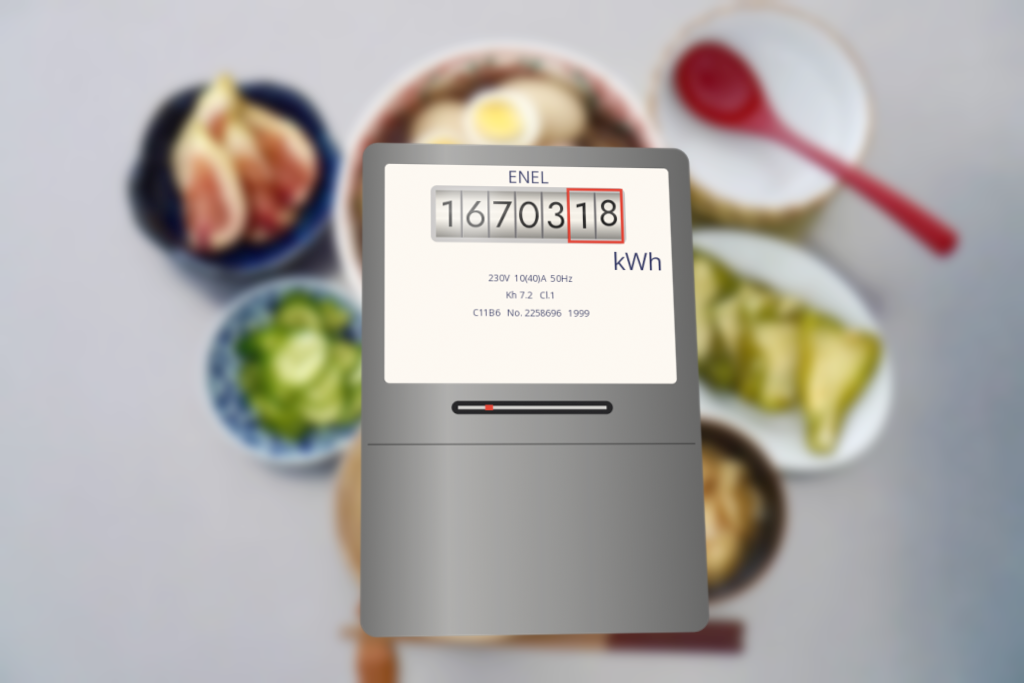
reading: **16703.18** kWh
